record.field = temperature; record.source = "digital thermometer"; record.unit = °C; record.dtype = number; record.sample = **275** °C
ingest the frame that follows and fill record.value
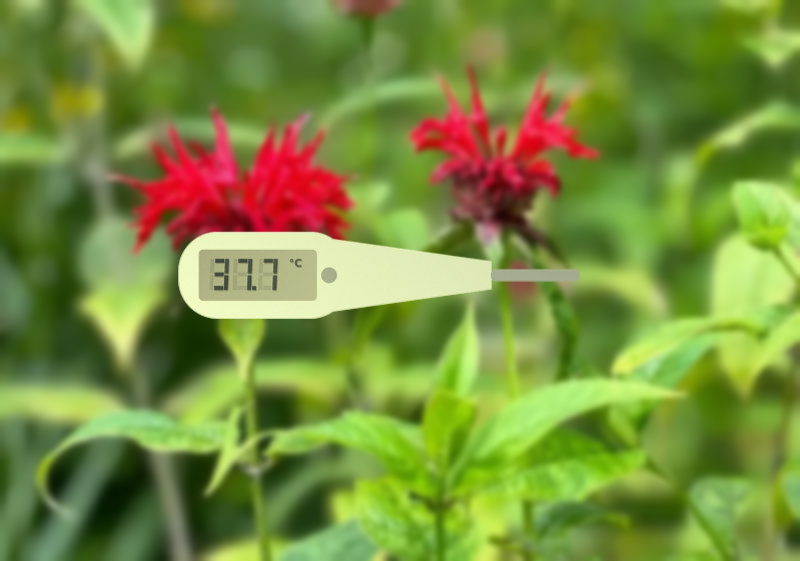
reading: **37.7** °C
